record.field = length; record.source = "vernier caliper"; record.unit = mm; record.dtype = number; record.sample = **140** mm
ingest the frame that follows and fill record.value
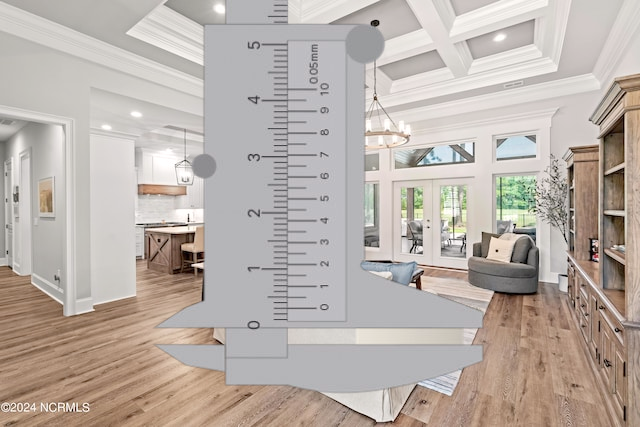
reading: **3.0** mm
